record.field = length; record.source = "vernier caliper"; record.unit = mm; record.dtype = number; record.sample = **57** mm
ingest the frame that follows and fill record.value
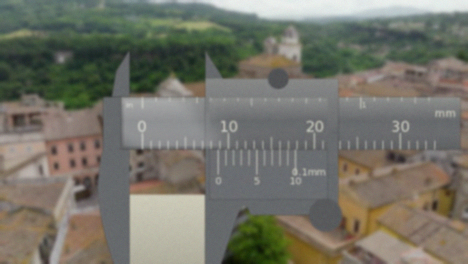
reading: **8.8** mm
